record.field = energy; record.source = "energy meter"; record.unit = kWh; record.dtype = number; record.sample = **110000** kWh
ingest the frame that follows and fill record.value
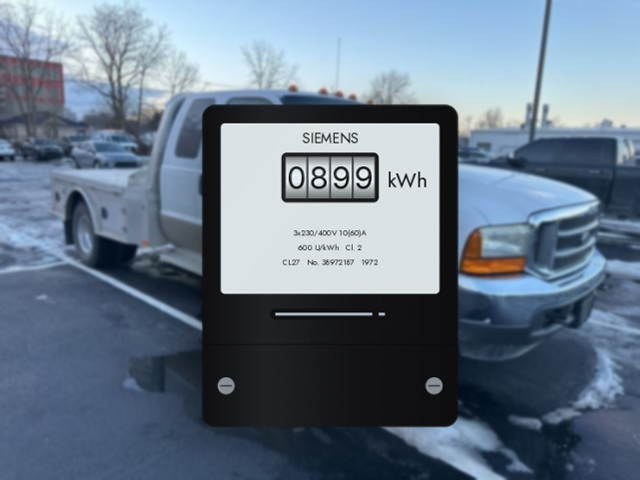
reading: **899** kWh
